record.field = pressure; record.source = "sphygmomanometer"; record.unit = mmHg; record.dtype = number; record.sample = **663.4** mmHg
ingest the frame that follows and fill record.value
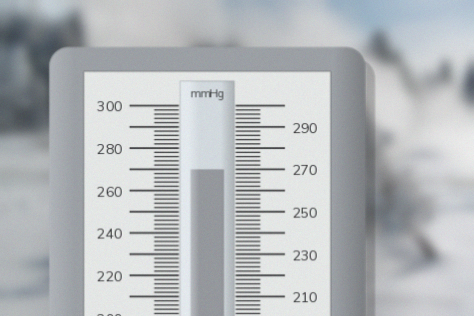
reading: **270** mmHg
